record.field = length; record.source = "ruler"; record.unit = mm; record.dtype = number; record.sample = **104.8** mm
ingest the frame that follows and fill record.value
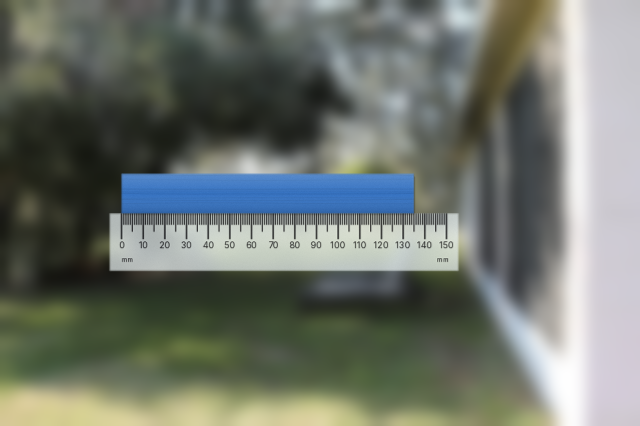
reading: **135** mm
